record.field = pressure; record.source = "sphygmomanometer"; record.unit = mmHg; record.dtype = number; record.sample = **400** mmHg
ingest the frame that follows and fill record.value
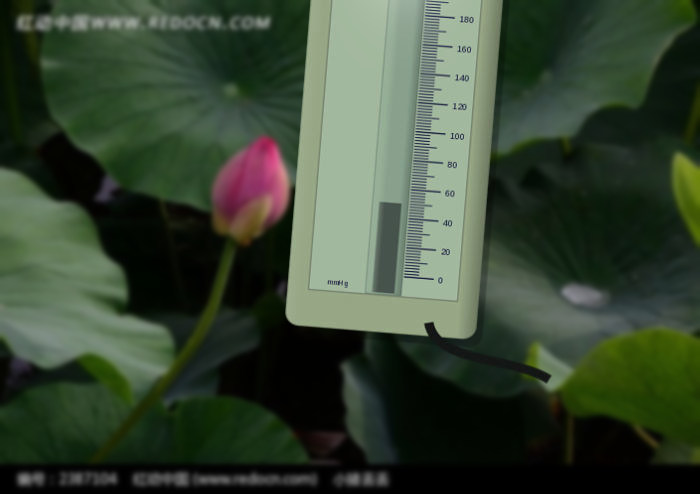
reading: **50** mmHg
